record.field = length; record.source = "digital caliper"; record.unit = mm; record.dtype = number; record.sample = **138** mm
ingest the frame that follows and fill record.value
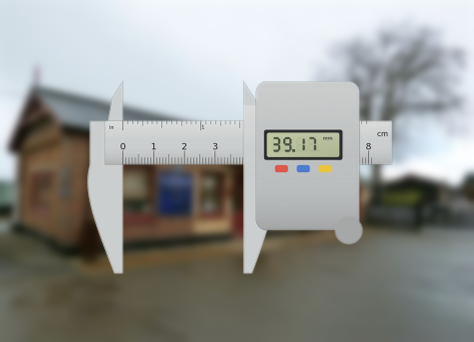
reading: **39.17** mm
